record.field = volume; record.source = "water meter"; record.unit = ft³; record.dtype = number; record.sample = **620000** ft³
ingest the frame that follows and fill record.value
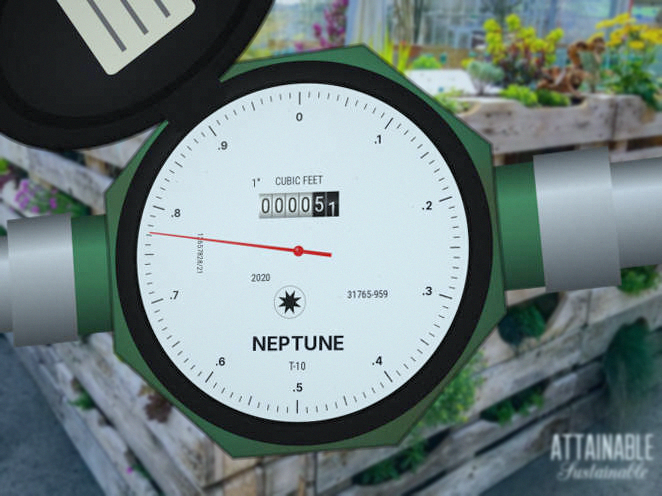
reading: **50.77** ft³
